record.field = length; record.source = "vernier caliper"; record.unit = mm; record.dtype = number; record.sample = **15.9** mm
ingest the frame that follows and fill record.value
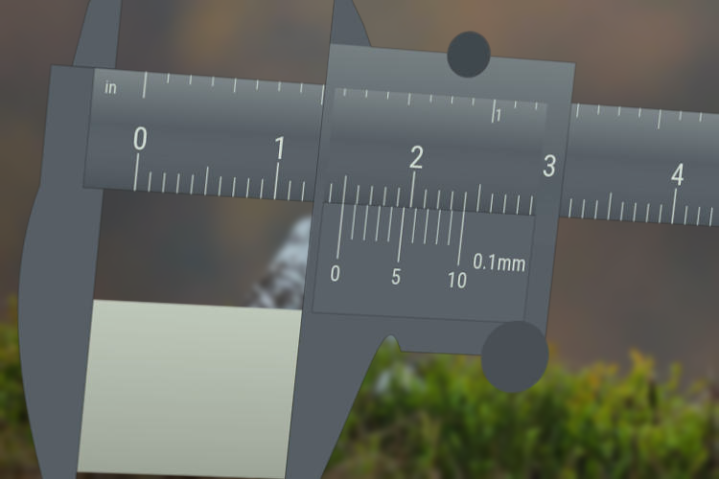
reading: **15.0** mm
